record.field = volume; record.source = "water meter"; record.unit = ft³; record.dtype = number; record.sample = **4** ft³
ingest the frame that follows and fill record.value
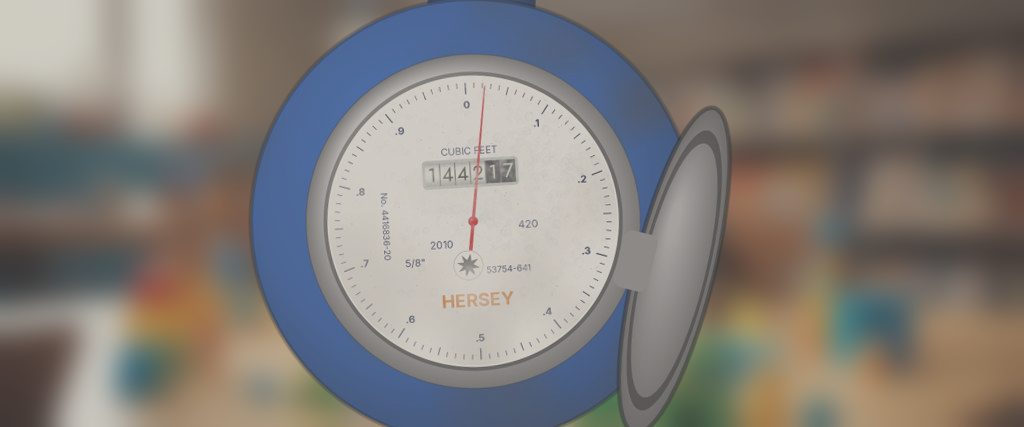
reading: **144217.02** ft³
